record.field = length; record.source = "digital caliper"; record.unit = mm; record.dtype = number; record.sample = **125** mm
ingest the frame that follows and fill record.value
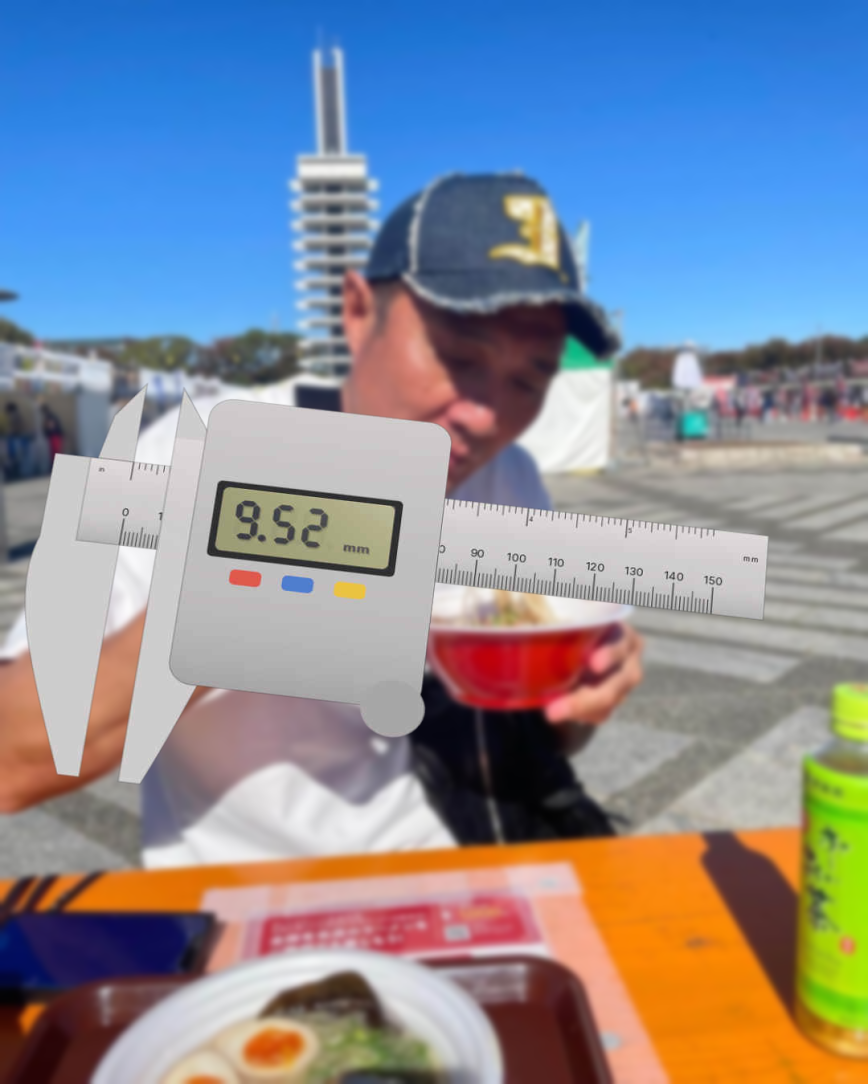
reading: **9.52** mm
